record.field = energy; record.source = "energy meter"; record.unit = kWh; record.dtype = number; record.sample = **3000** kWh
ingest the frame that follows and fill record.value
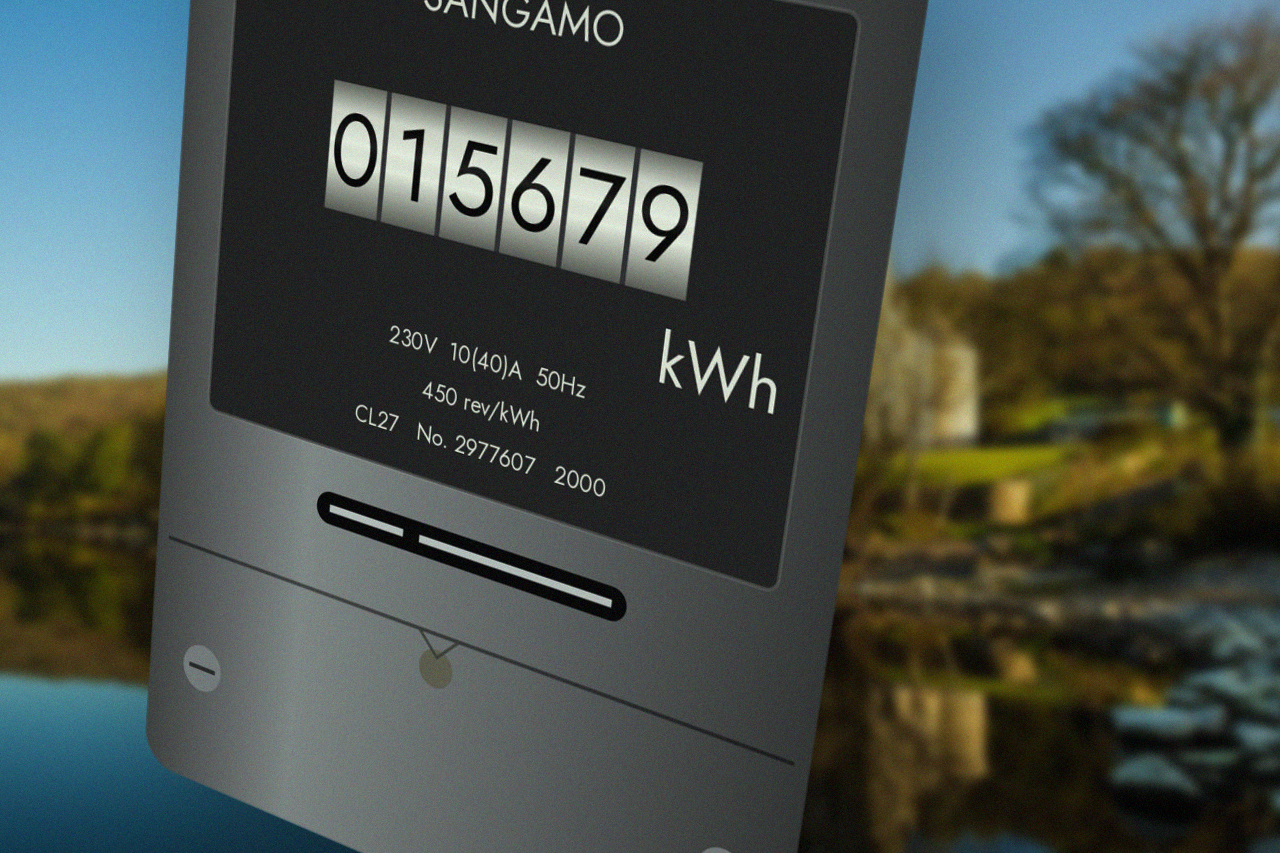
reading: **15679** kWh
